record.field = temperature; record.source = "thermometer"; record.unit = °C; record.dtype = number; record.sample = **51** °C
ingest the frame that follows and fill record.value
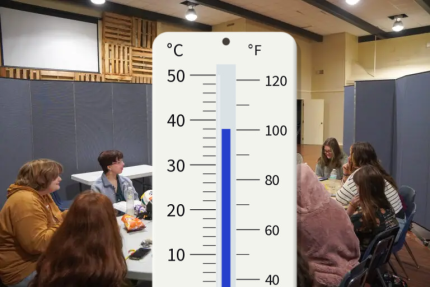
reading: **38** °C
